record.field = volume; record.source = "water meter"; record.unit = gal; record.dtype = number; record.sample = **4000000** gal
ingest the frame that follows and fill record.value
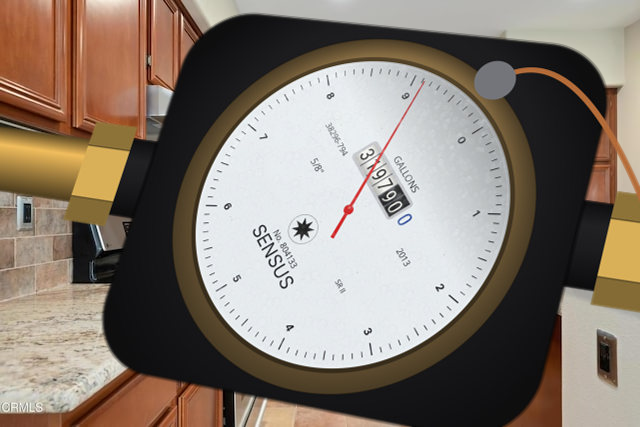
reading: **3197899.1** gal
